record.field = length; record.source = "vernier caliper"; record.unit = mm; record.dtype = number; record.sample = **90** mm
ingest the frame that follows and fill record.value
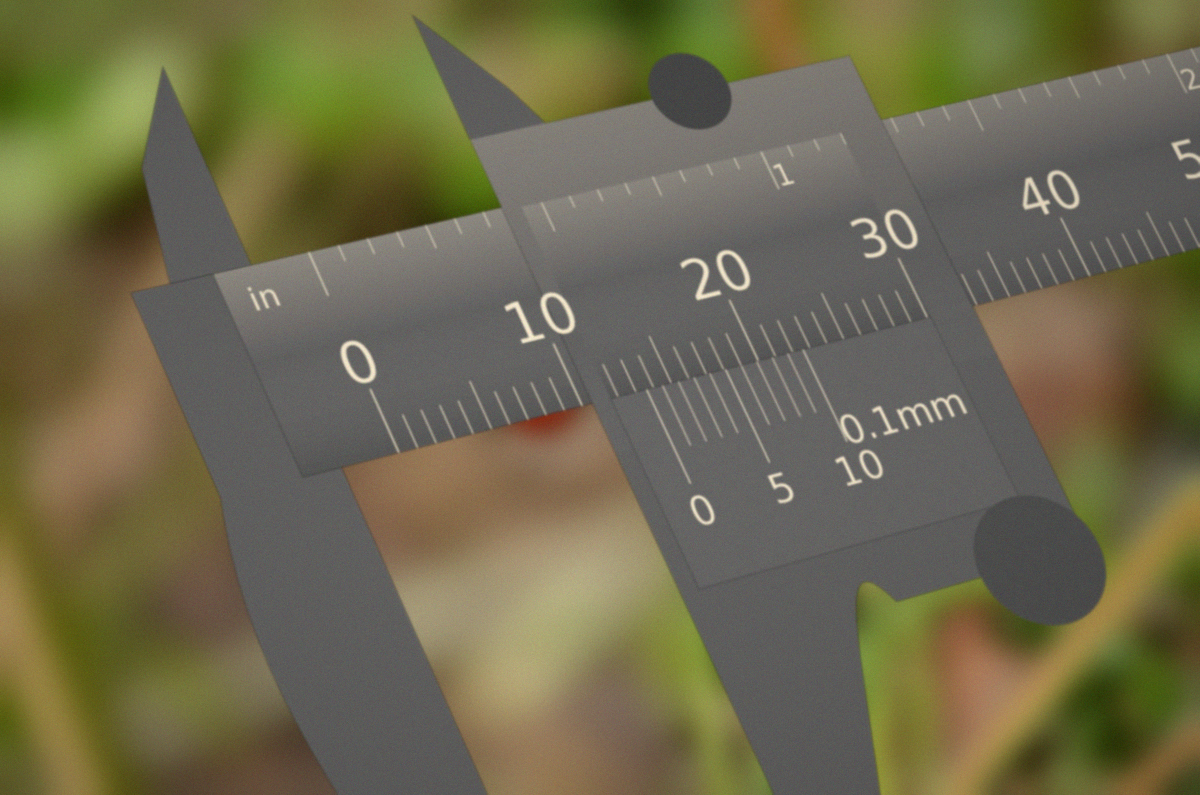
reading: **13.6** mm
